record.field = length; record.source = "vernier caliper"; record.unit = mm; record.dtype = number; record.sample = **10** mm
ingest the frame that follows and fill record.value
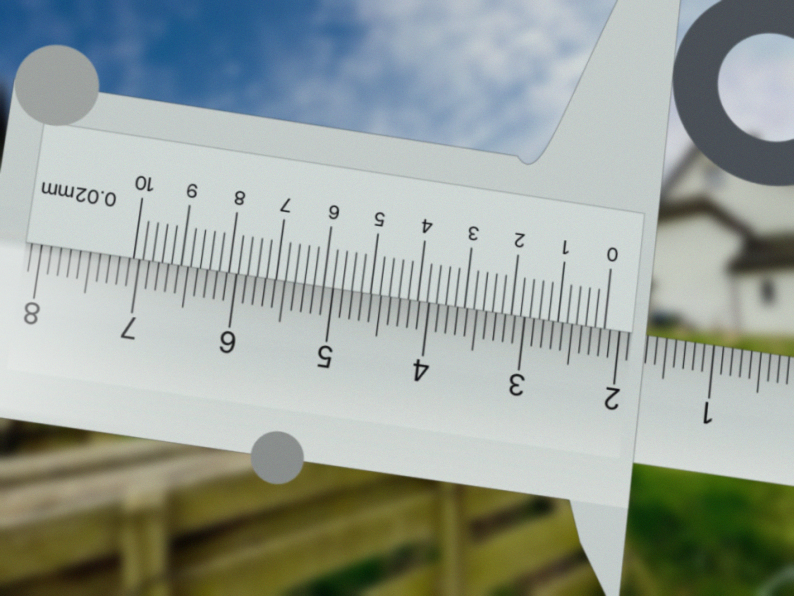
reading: **21.6** mm
